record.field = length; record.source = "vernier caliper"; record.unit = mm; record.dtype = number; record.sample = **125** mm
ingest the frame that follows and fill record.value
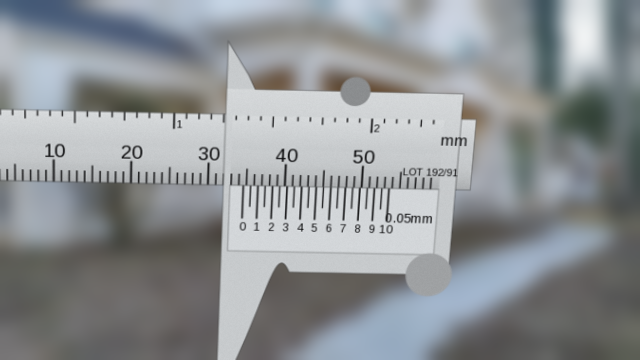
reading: **34.6** mm
